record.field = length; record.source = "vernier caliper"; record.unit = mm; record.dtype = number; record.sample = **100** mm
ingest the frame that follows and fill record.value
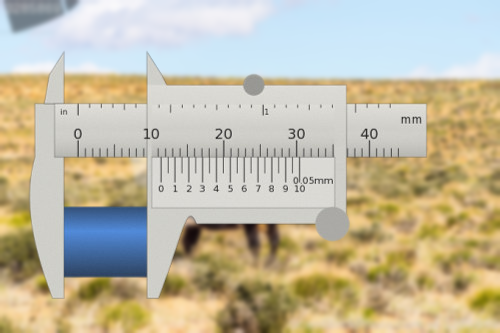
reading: **11.4** mm
